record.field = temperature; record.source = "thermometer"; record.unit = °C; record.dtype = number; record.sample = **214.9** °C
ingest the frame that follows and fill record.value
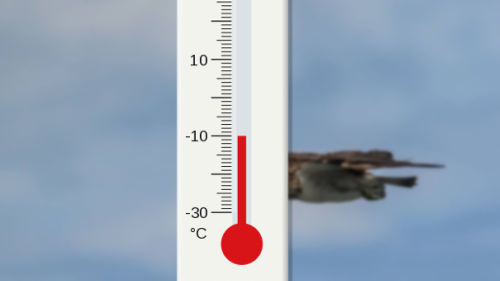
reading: **-10** °C
